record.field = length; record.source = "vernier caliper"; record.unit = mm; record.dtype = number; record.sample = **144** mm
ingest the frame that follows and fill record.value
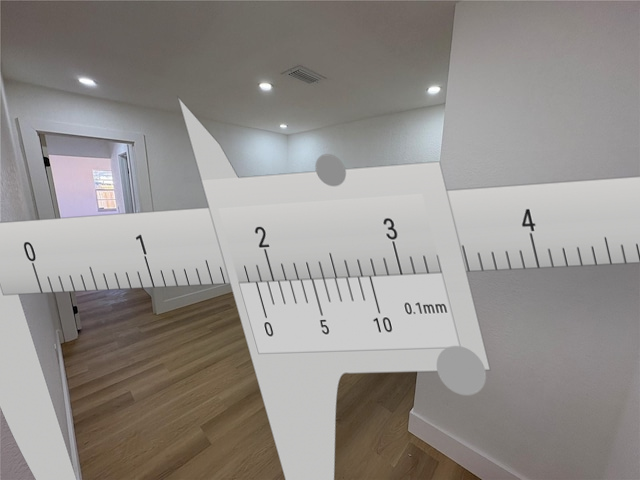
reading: **18.6** mm
